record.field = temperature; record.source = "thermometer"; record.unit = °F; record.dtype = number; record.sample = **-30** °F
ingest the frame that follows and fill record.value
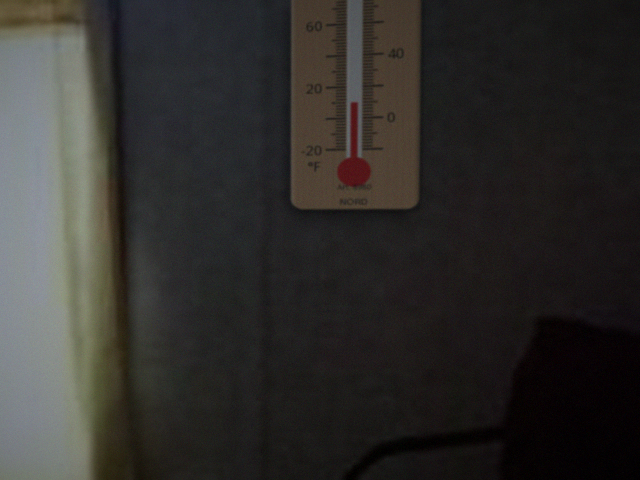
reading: **10** °F
